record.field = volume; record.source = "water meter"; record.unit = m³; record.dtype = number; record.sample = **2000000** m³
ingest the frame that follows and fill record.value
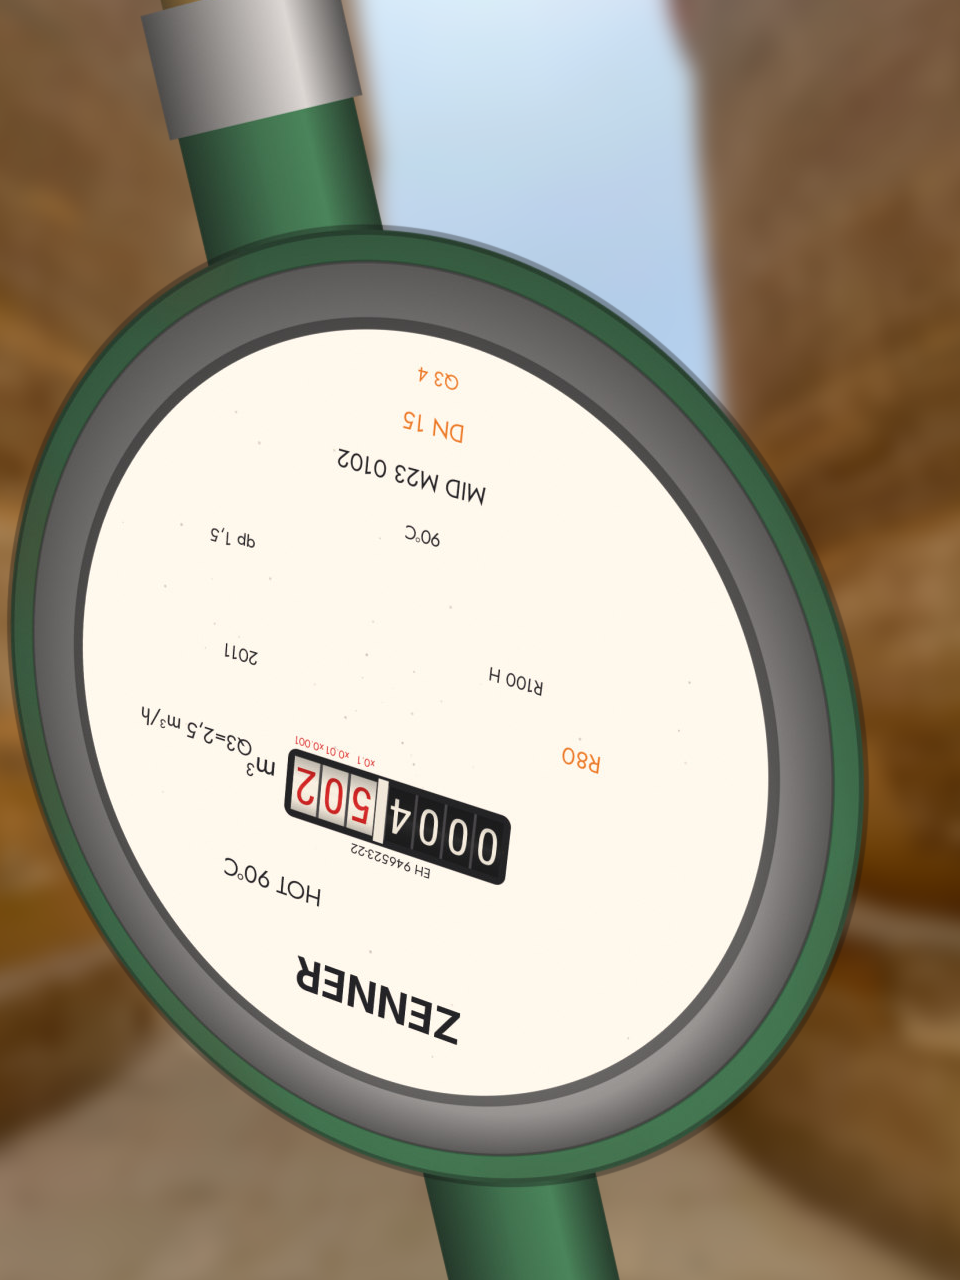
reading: **4.502** m³
